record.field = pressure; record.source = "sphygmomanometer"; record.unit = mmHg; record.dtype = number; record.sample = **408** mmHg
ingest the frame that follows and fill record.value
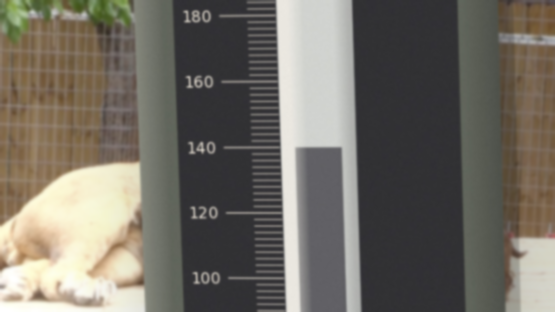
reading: **140** mmHg
